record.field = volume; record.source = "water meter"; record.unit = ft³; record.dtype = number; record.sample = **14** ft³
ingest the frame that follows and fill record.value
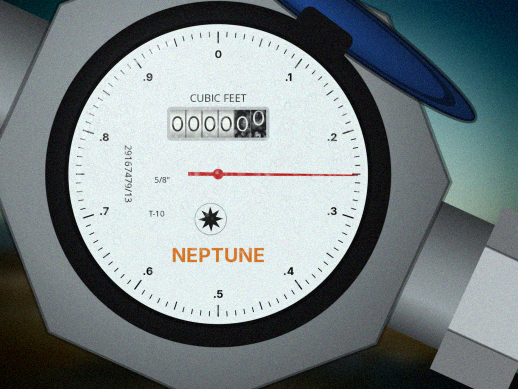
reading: **0.25** ft³
